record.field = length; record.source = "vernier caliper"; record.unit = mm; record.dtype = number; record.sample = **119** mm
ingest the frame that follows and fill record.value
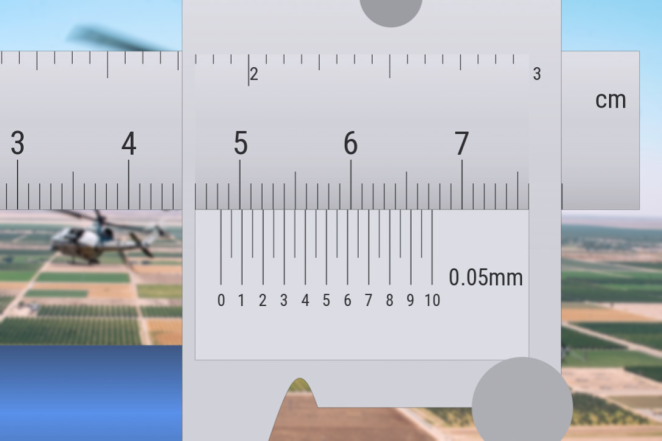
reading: **48.3** mm
